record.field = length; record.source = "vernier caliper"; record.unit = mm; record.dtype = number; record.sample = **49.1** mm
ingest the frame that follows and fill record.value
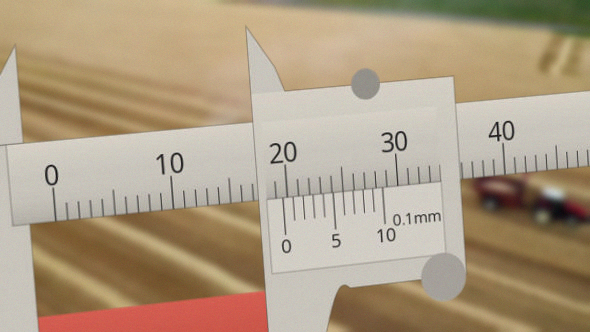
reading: **19.6** mm
